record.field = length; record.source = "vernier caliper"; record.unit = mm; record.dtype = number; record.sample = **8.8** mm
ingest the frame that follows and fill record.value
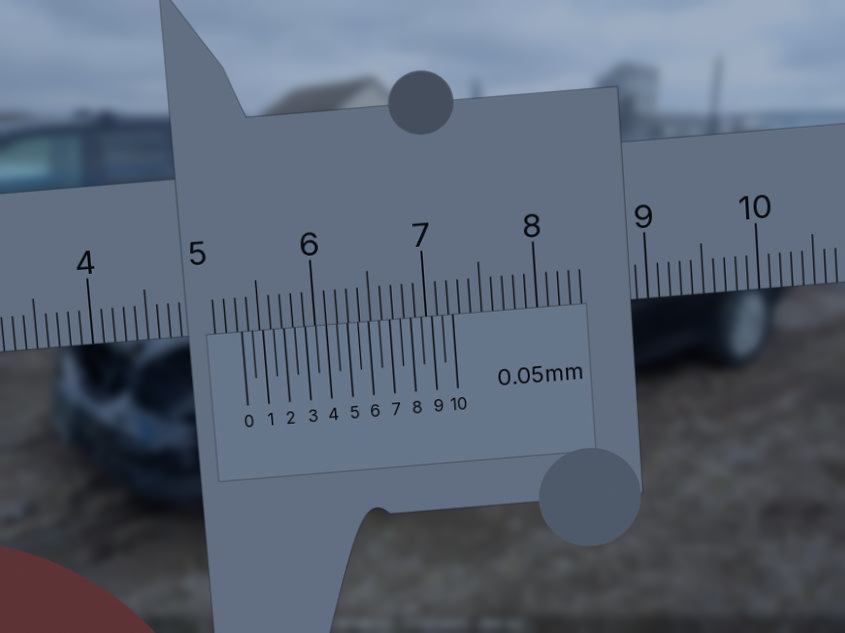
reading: **53.4** mm
